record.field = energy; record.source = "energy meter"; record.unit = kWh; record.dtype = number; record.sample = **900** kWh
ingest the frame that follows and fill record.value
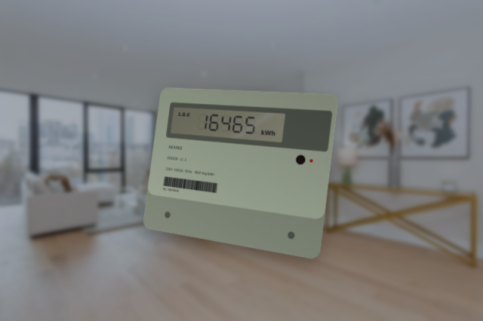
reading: **16465** kWh
